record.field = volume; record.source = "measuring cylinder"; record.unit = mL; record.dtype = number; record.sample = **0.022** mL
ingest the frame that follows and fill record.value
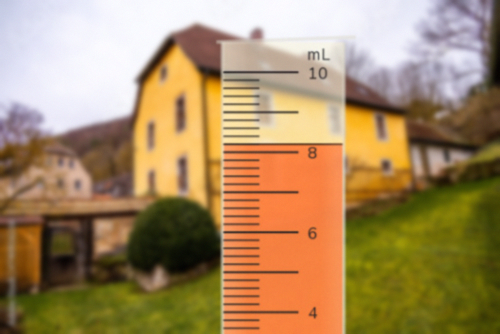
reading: **8.2** mL
